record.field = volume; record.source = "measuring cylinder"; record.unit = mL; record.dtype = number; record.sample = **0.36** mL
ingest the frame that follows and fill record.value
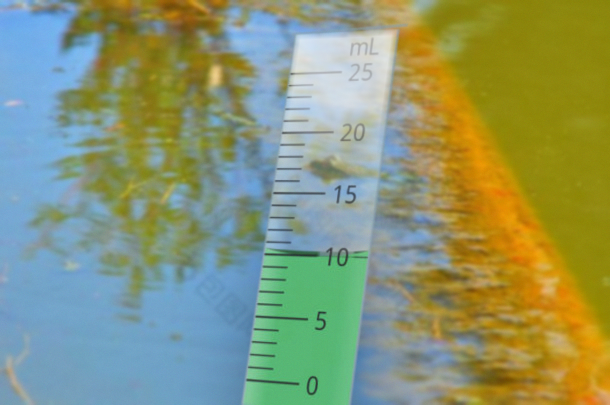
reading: **10** mL
